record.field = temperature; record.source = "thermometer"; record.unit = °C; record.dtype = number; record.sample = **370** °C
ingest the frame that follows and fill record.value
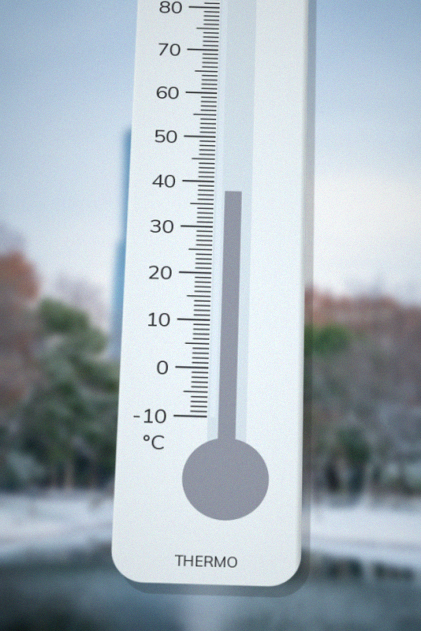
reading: **38** °C
